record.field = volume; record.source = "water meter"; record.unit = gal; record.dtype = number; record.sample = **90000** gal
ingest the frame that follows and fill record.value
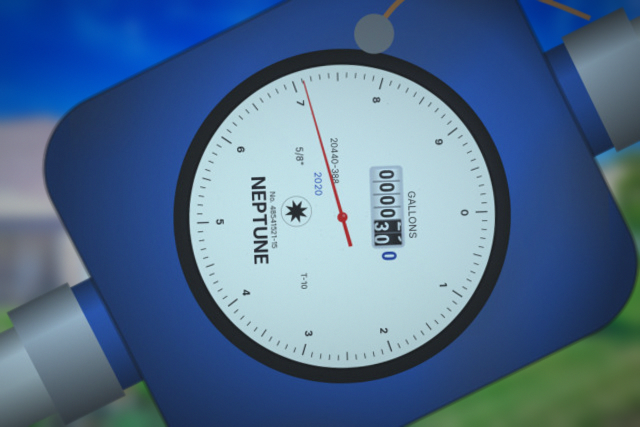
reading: **297.1** gal
